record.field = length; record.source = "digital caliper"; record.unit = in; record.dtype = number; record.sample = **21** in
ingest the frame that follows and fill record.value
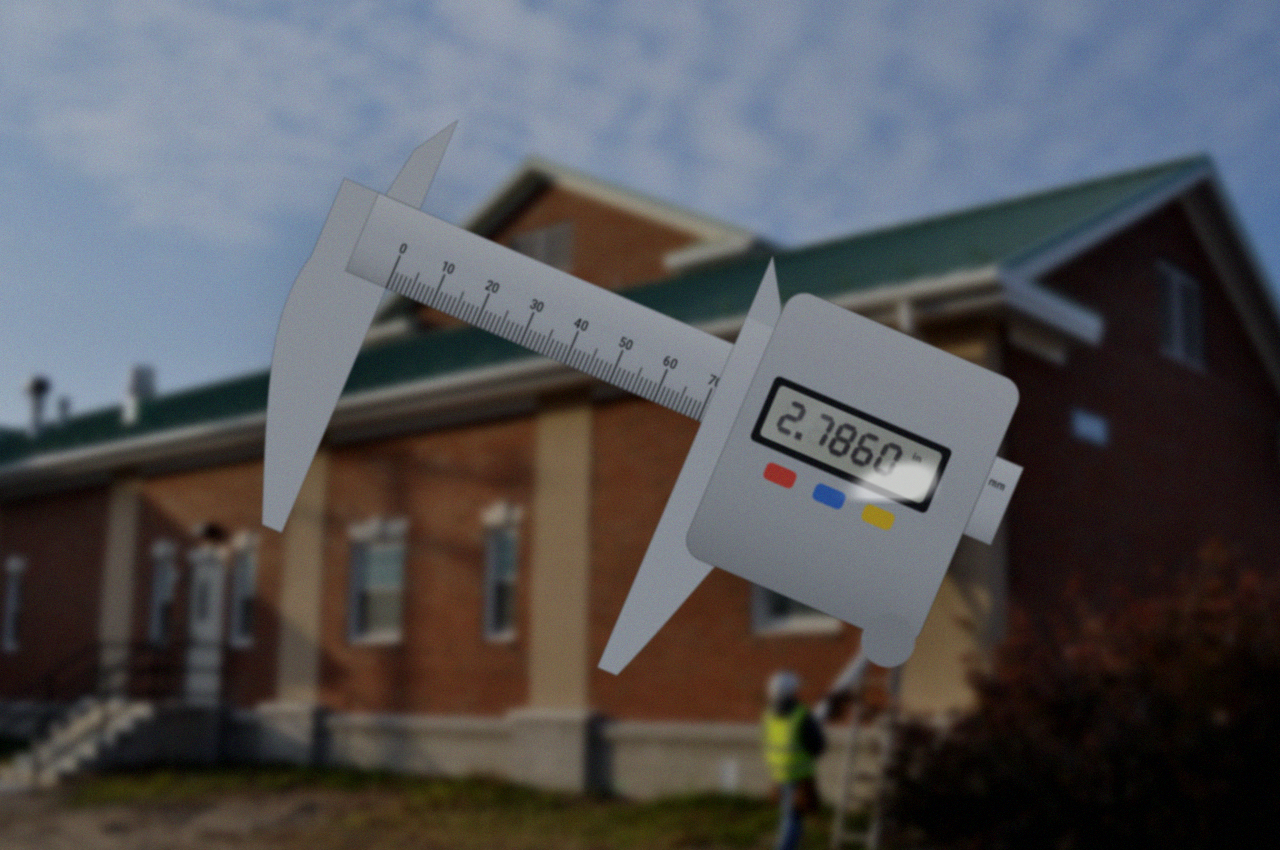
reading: **2.7860** in
